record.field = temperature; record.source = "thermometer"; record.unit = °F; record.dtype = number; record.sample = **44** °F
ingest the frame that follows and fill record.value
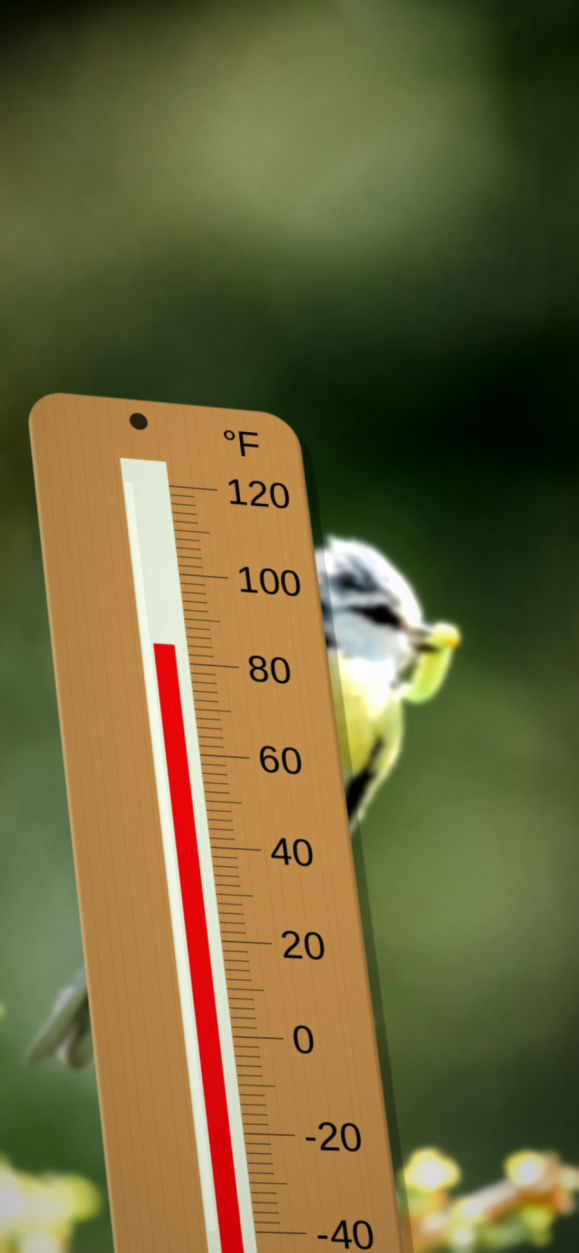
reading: **84** °F
